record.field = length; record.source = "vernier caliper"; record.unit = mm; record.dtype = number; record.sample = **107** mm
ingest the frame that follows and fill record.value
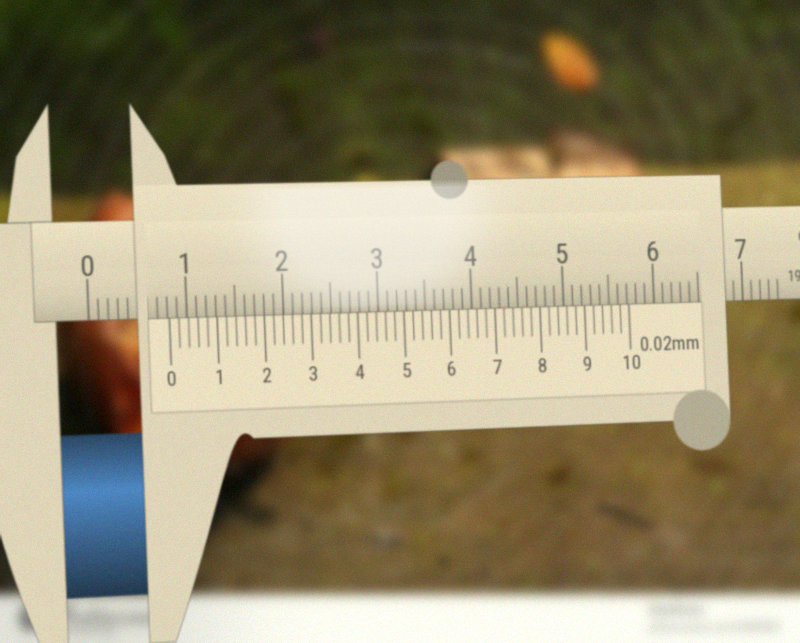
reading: **8.2** mm
